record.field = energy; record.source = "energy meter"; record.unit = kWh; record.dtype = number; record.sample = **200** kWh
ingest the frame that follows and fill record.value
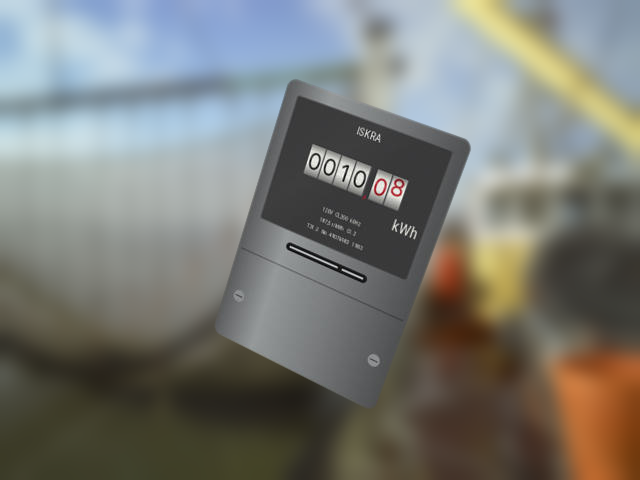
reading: **10.08** kWh
